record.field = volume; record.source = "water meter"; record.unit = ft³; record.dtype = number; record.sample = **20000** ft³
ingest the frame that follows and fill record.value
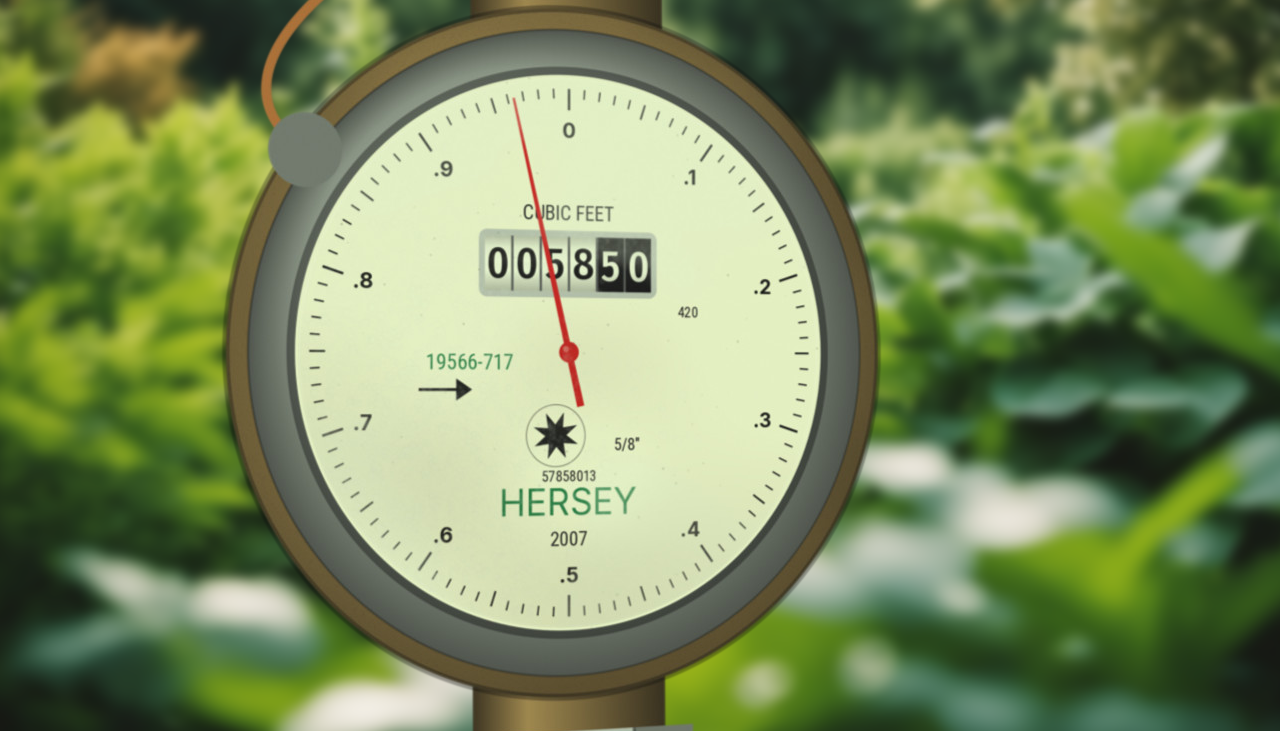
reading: **5849.96** ft³
